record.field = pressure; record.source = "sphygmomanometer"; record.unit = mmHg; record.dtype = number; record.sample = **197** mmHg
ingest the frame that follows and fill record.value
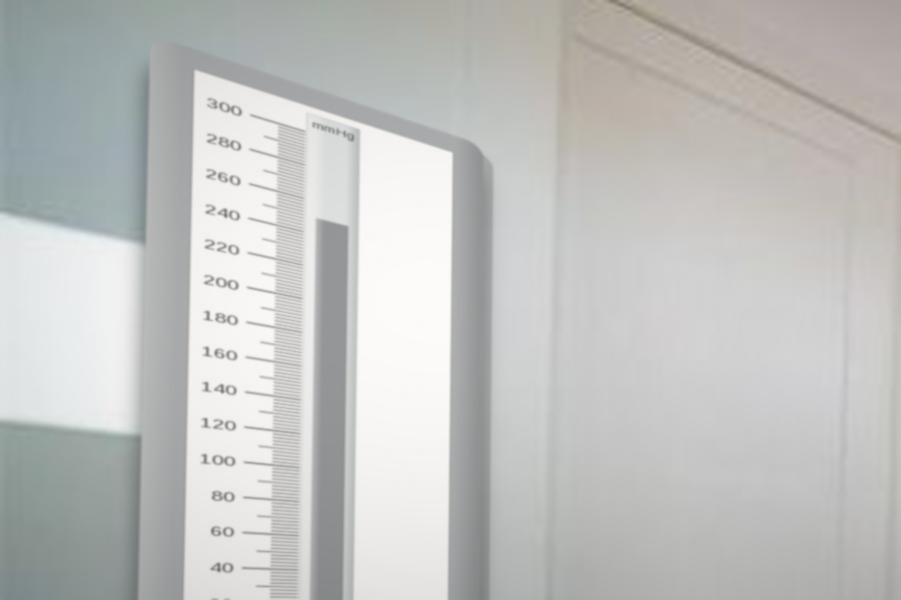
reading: **250** mmHg
